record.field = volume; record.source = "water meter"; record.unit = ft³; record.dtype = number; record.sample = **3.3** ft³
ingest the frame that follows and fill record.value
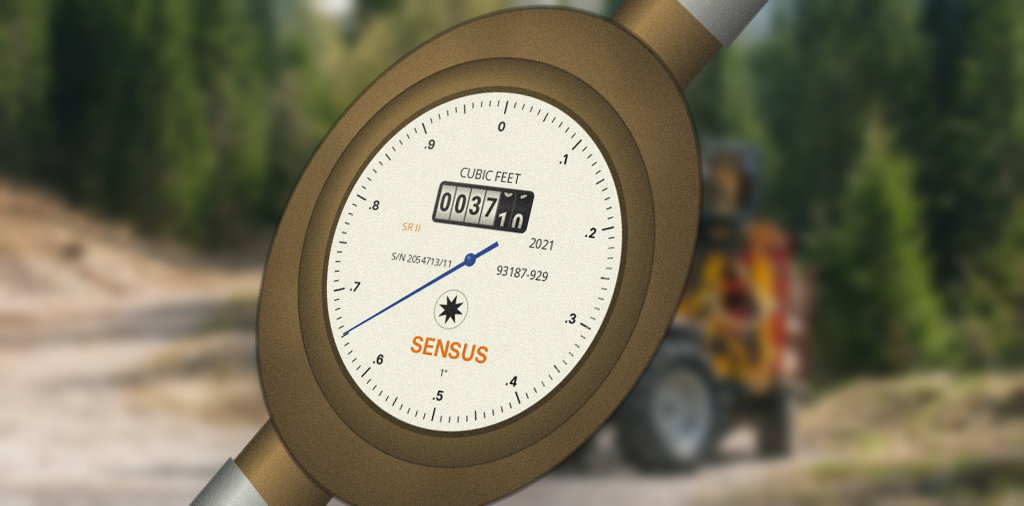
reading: **3709.65** ft³
